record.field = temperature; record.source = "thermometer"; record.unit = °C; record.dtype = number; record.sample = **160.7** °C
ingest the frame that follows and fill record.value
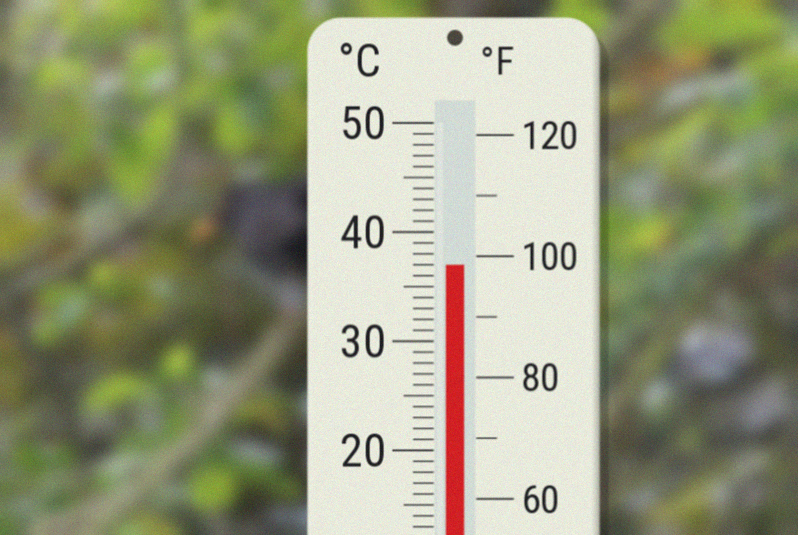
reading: **37** °C
